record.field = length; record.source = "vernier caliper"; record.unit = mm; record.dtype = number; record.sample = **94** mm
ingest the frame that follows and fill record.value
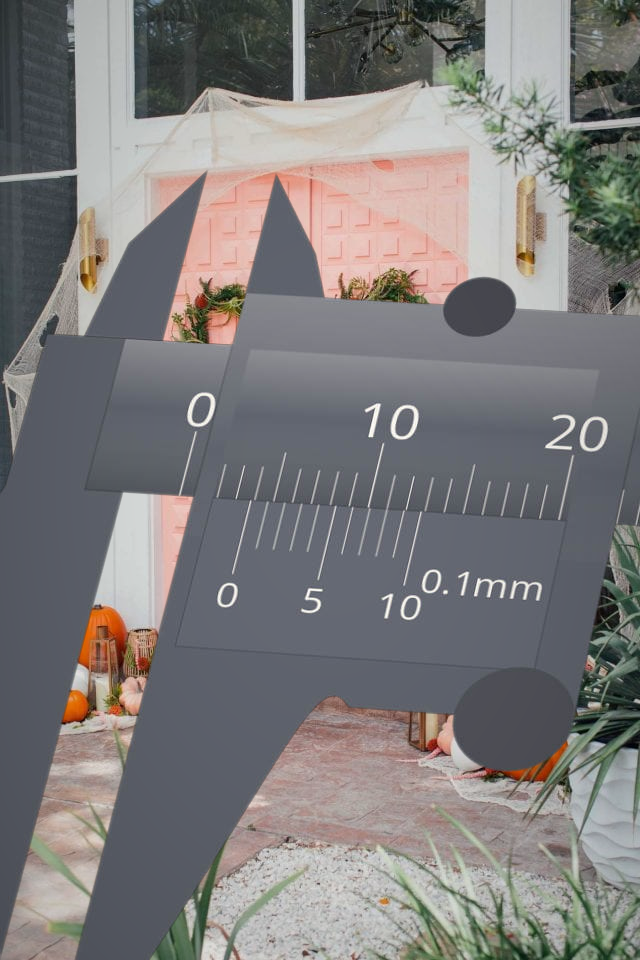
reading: **3.8** mm
